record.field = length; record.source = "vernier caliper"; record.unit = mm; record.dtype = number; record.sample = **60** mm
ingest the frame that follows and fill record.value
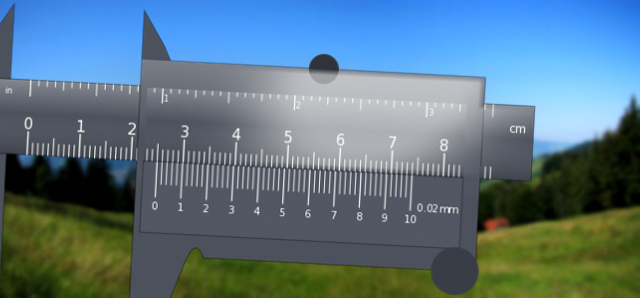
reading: **25.0** mm
